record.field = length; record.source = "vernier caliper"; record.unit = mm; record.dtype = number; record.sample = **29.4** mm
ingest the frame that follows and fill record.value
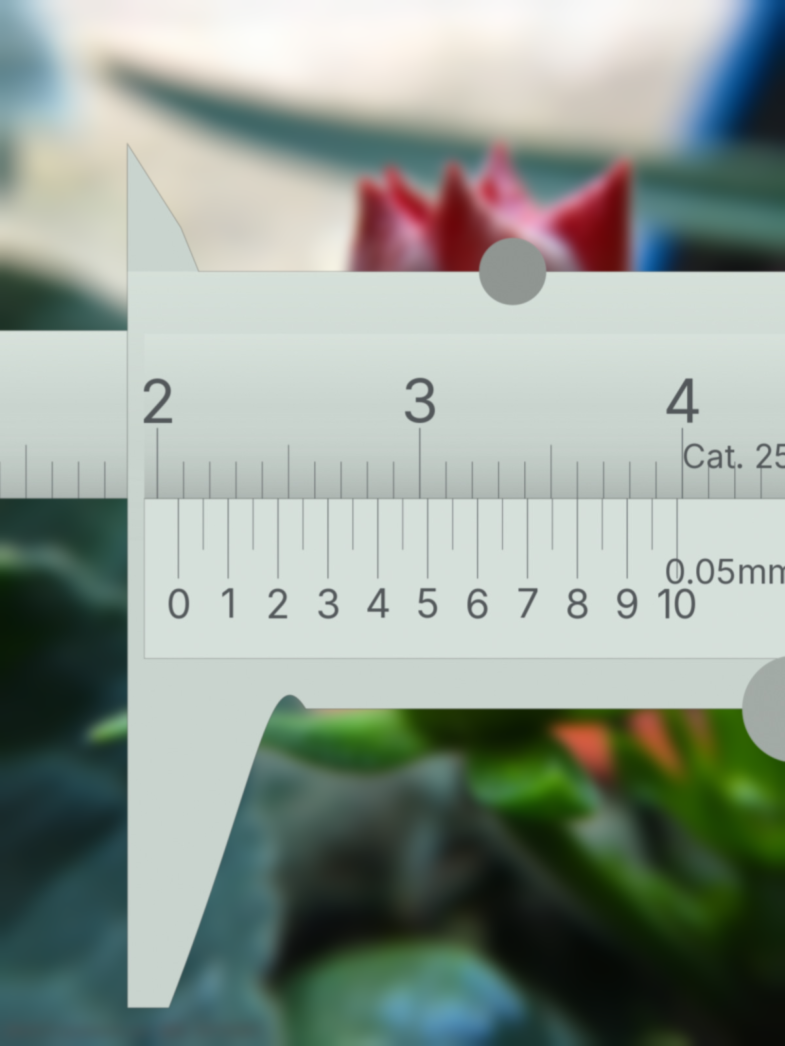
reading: **20.80** mm
